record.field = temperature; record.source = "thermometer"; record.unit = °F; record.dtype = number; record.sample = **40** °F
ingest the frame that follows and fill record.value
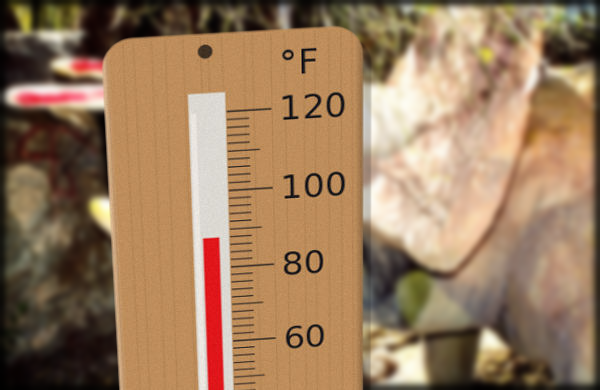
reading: **88** °F
